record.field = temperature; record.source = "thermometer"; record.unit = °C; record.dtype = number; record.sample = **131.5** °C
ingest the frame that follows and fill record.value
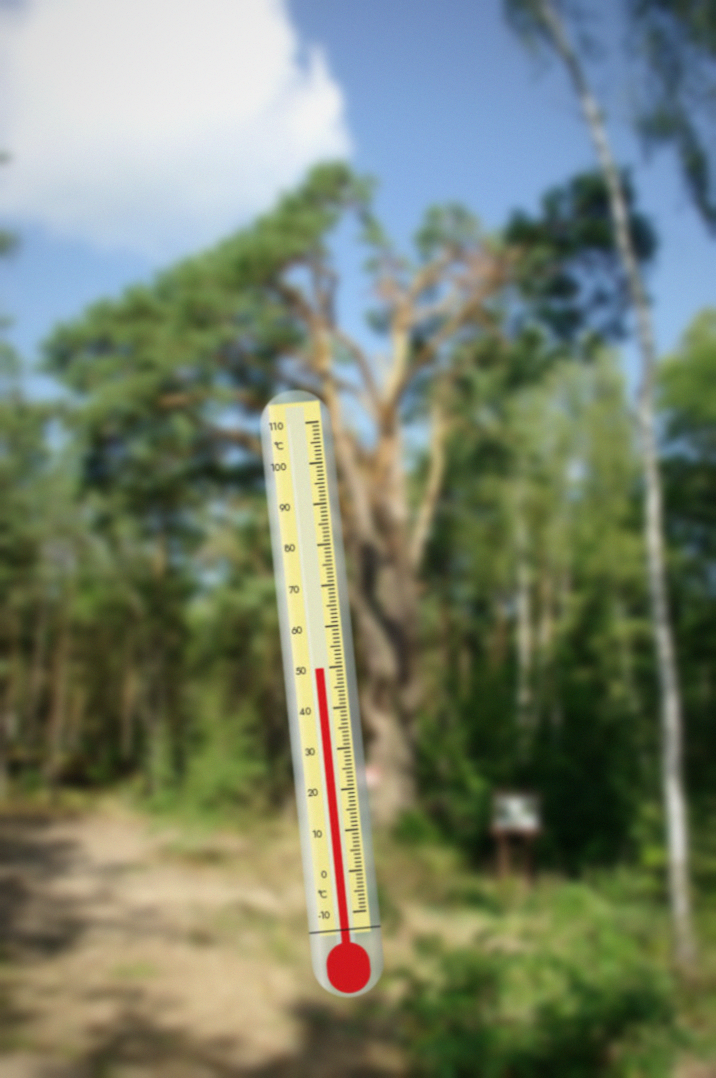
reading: **50** °C
